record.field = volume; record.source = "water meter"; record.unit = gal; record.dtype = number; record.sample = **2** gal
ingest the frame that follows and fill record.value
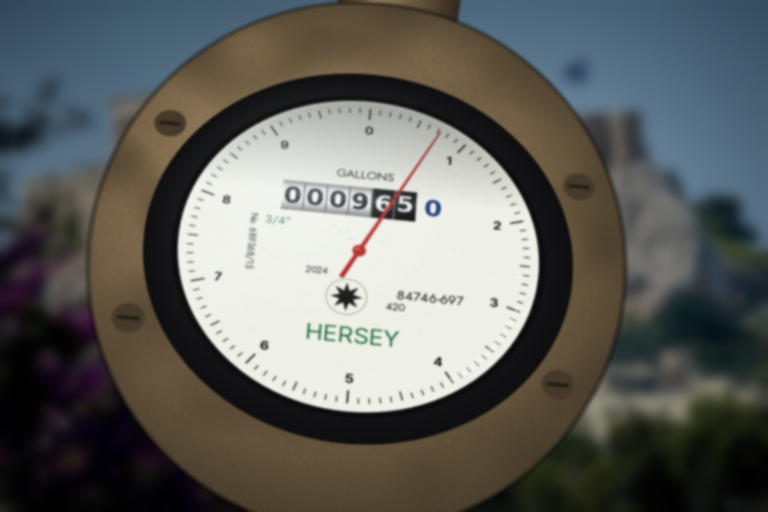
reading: **9650.7** gal
